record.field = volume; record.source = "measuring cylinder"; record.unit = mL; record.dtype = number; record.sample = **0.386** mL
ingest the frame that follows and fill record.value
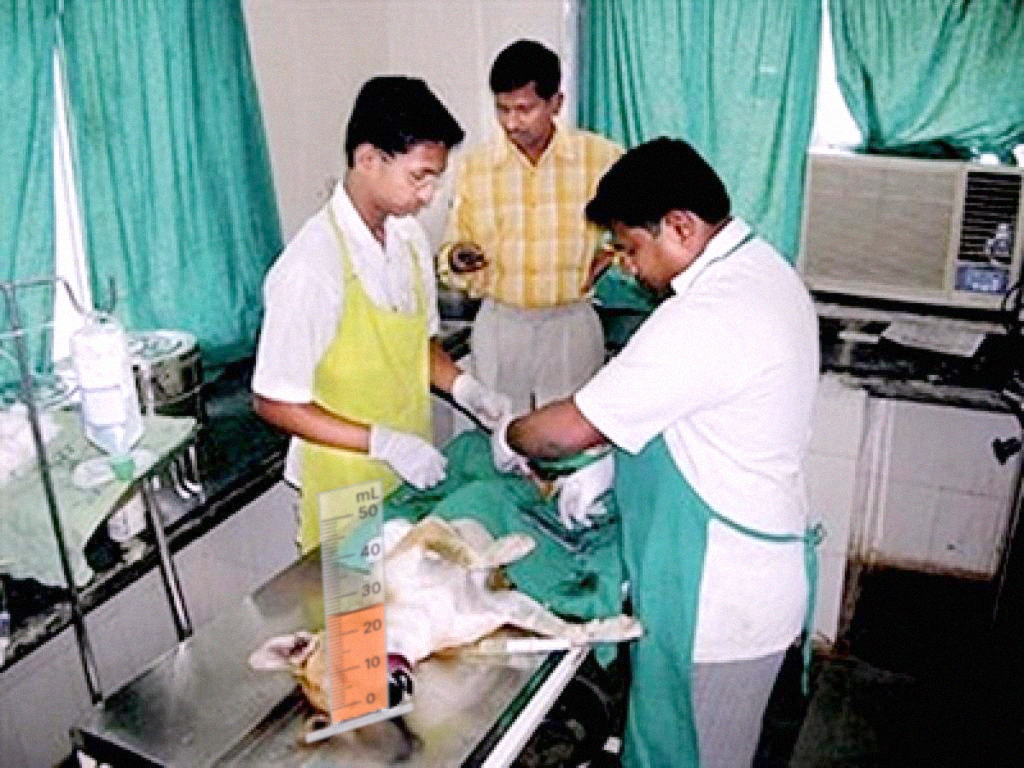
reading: **25** mL
